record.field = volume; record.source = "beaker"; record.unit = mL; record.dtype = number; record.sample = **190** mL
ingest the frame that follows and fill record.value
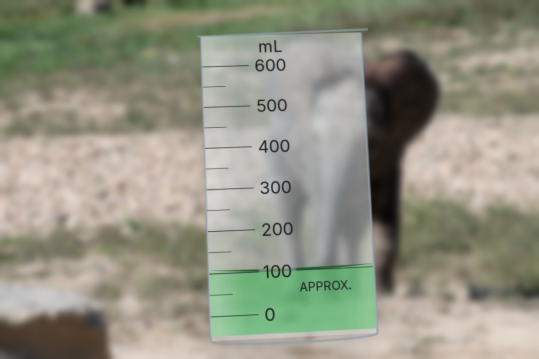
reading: **100** mL
